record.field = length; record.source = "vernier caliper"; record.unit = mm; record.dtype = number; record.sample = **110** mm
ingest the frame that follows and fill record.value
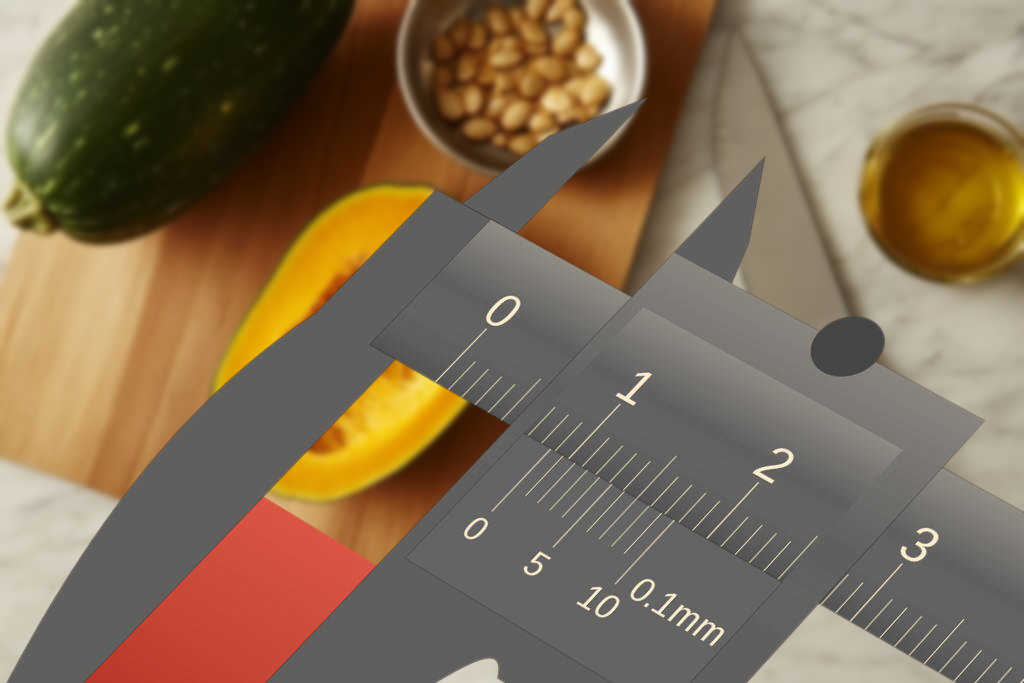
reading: **8.7** mm
